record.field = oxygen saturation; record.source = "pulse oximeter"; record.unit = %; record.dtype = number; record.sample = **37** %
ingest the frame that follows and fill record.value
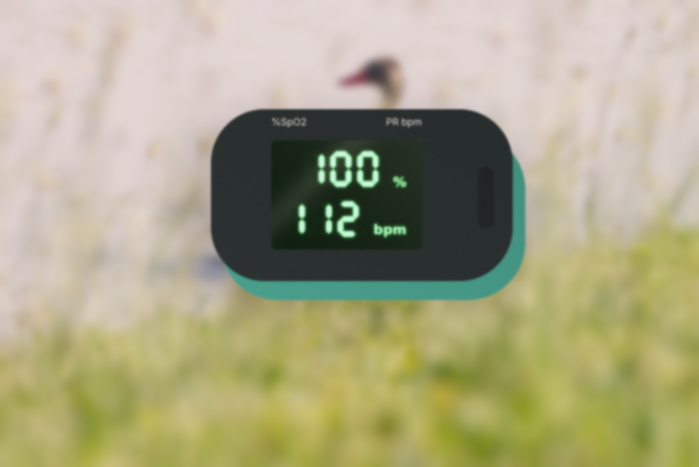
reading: **100** %
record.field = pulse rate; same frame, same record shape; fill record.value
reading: **112** bpm
